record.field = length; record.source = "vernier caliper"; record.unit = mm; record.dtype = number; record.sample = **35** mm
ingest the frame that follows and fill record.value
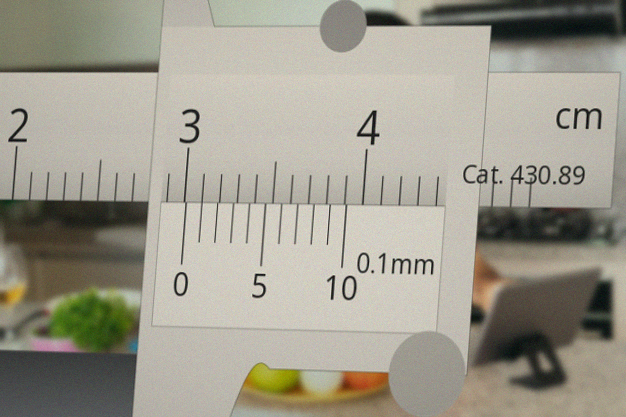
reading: **30.1** mm
